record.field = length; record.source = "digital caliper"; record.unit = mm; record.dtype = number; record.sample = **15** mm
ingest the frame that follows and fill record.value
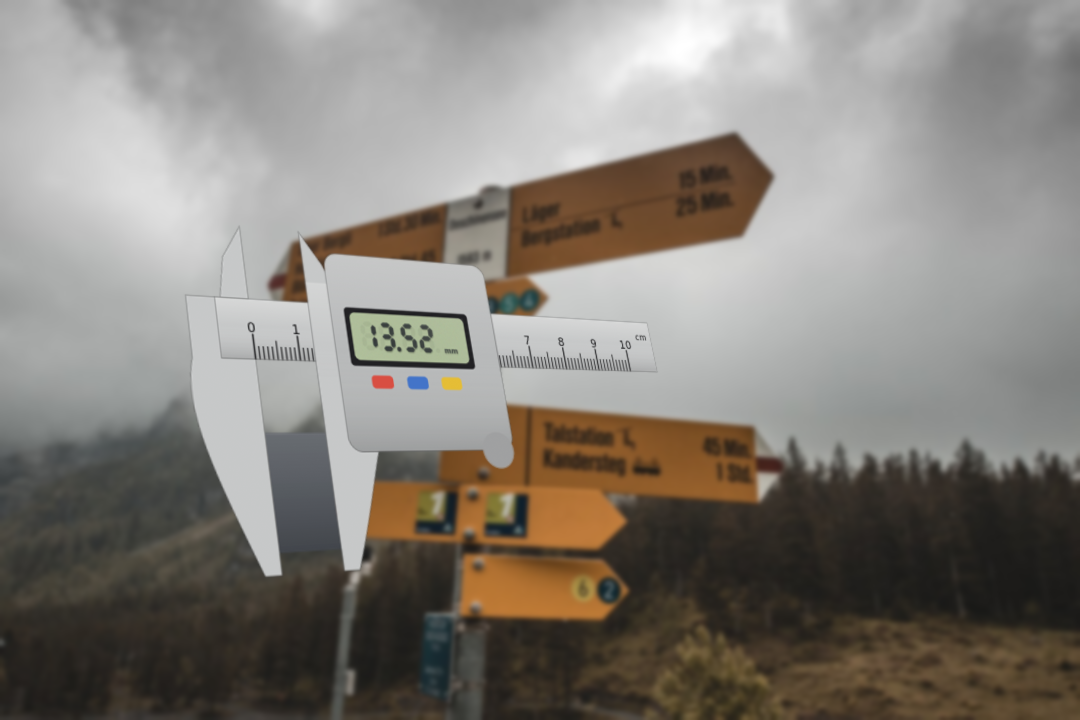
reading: **13.52** mm
